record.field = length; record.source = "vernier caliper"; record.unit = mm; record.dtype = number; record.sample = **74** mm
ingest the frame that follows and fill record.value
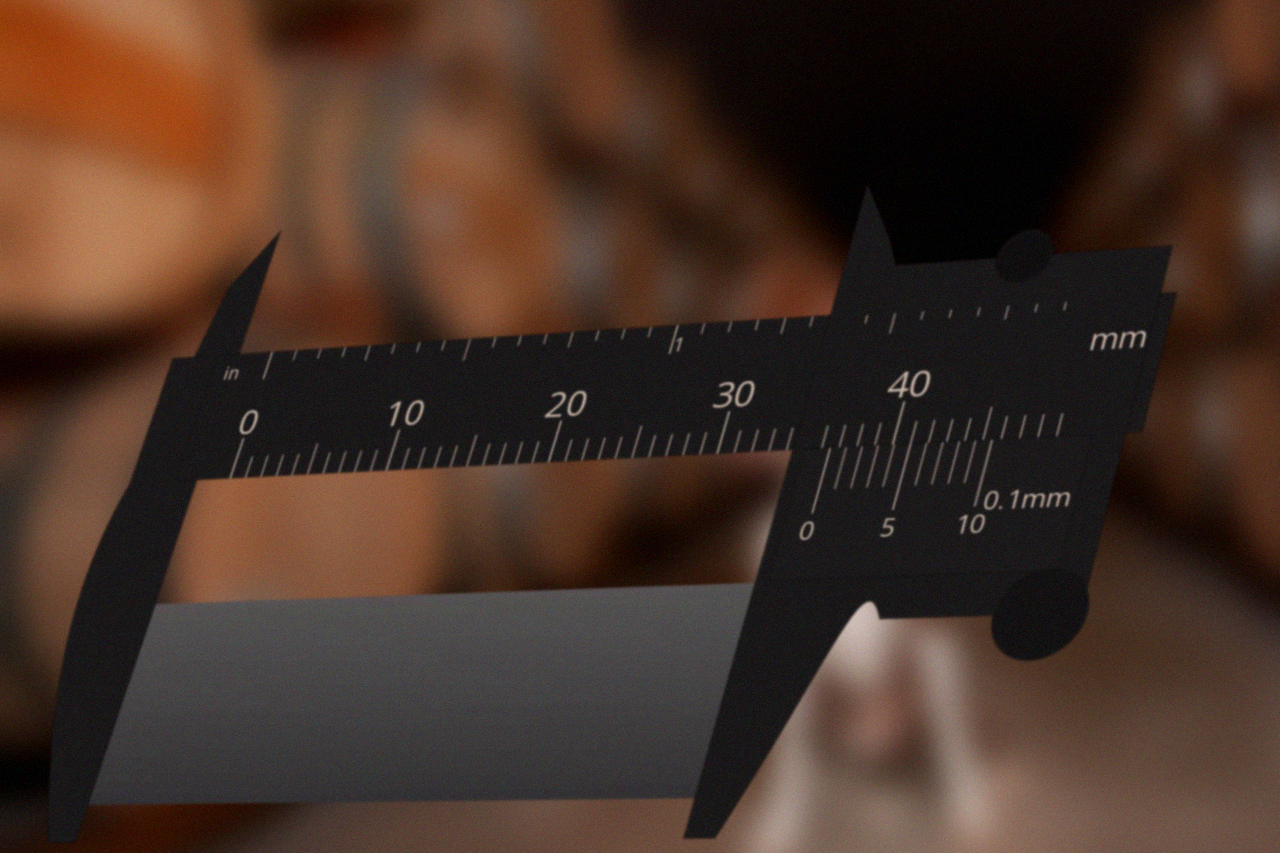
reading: **36.5** mm
